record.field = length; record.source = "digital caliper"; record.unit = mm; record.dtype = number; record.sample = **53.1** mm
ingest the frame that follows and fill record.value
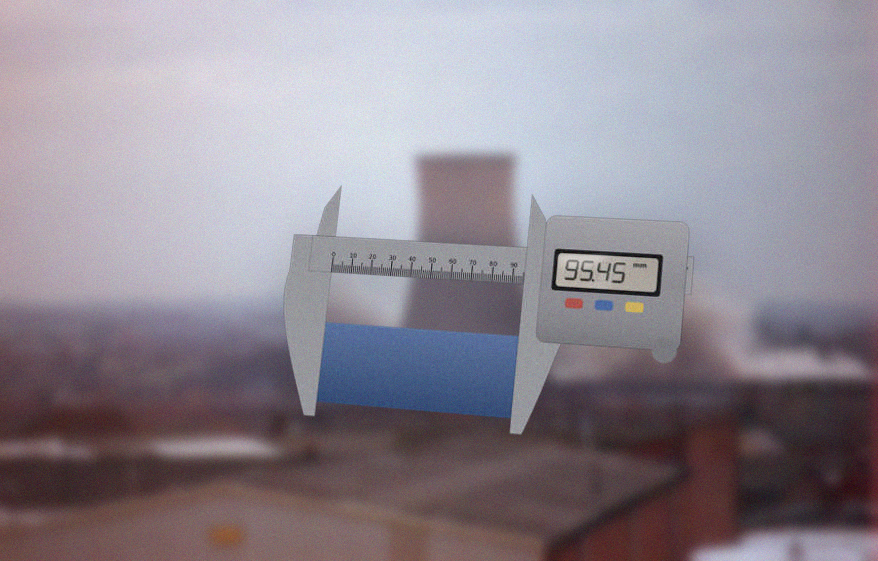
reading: **95.45** mm
